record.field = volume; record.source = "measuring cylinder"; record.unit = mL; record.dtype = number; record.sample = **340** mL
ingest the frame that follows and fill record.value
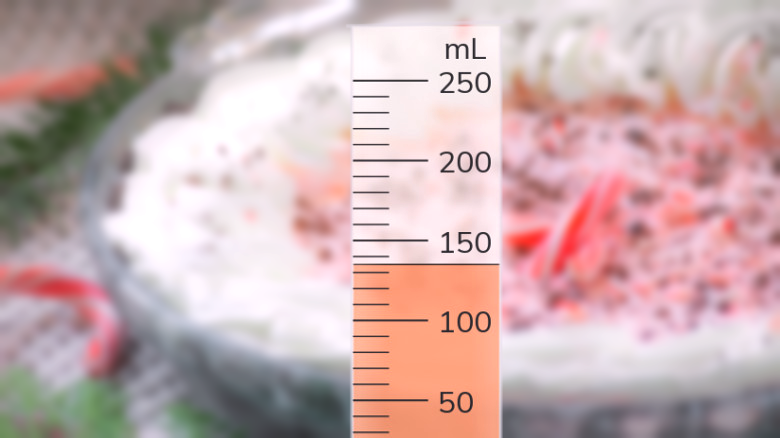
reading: **135** mL
